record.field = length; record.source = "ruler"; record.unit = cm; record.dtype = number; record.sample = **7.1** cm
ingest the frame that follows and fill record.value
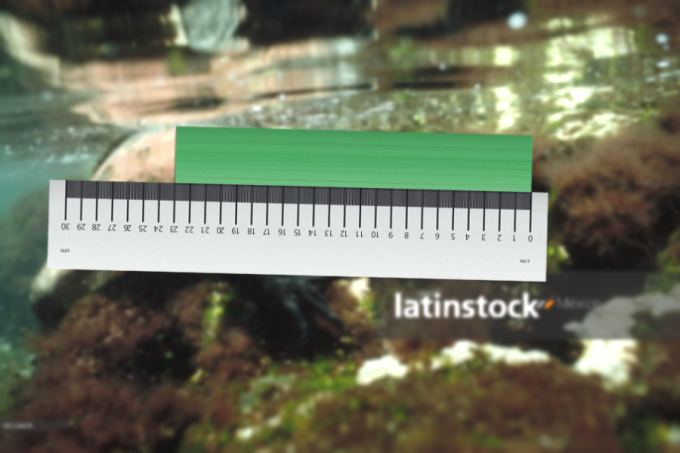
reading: **23** cm
